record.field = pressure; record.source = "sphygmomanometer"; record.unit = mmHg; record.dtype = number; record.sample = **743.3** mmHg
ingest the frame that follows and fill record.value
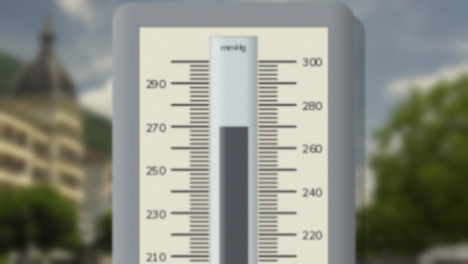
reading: **270** mmHg
